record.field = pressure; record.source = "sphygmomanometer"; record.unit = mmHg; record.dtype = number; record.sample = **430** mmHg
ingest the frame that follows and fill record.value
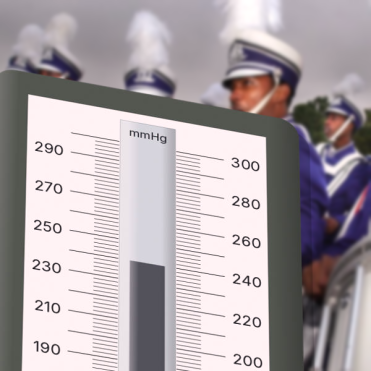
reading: **240** mmHg
